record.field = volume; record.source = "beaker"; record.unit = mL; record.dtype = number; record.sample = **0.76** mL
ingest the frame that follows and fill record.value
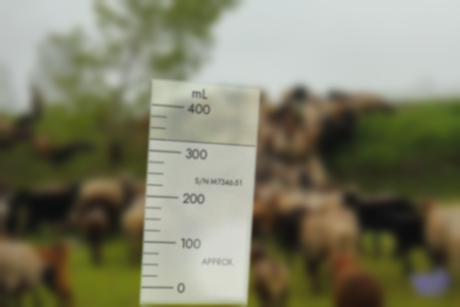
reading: **325** mL
